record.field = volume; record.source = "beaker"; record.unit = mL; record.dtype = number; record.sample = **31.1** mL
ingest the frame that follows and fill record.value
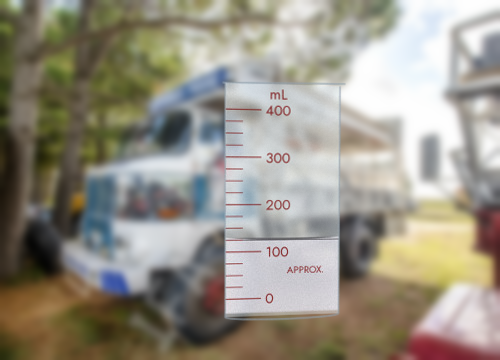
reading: **125** mL
